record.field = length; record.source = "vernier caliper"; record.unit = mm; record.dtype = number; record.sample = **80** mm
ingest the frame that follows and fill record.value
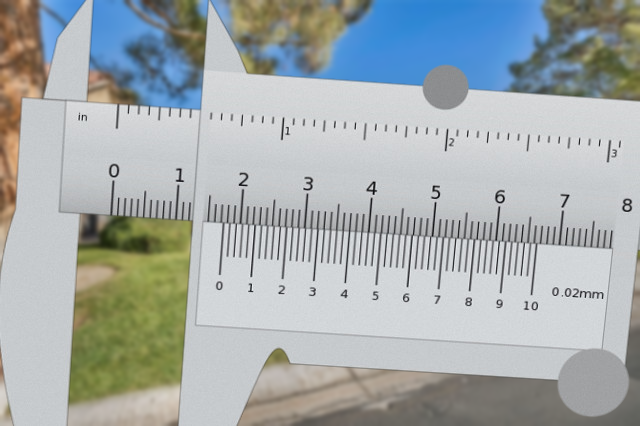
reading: **17.4** mm
